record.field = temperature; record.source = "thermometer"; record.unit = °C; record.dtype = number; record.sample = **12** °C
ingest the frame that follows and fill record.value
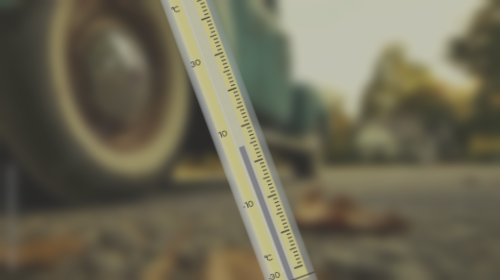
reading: **5** °C
